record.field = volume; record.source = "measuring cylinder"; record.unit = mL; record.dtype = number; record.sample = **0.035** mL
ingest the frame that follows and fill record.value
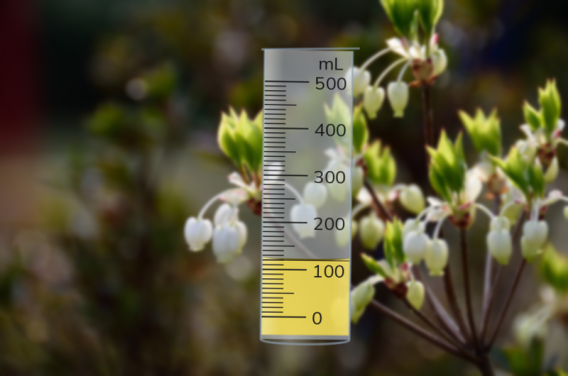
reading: **120** mL
